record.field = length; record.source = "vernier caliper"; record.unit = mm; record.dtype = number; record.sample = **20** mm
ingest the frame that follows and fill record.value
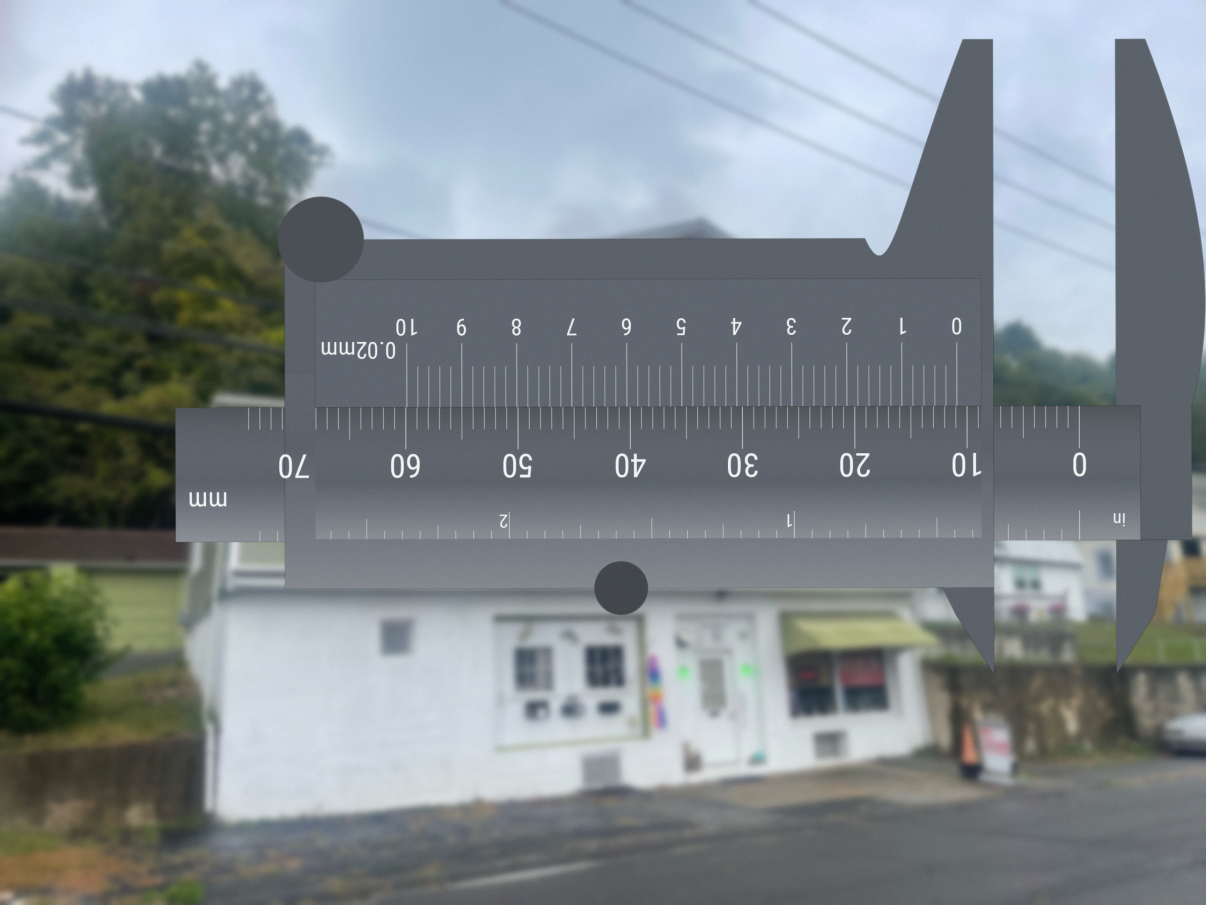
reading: **10.9** mm
